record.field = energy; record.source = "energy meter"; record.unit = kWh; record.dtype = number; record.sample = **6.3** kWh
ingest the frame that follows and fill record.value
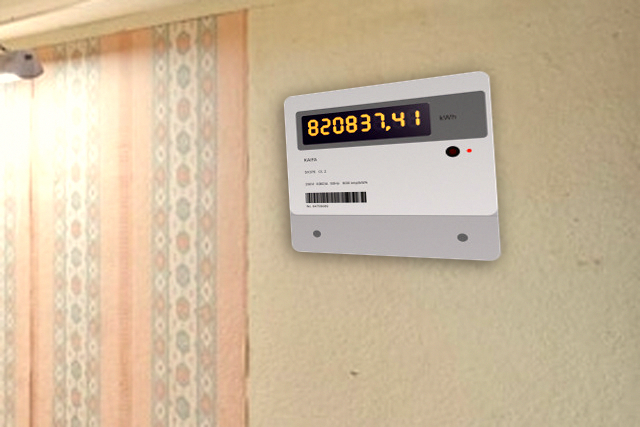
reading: **820837.41** kWh
